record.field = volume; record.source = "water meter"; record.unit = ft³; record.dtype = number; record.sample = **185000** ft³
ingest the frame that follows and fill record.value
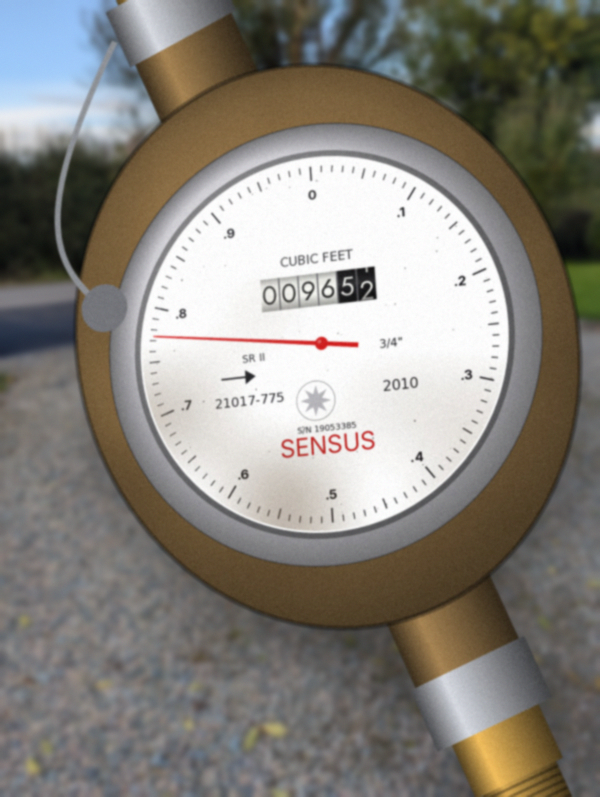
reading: **9651.77** ft³
